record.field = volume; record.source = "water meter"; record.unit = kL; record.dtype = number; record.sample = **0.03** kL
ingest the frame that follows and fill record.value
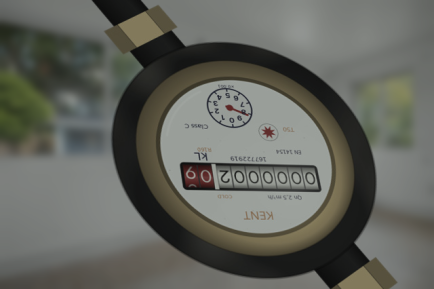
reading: **2.088** kL
